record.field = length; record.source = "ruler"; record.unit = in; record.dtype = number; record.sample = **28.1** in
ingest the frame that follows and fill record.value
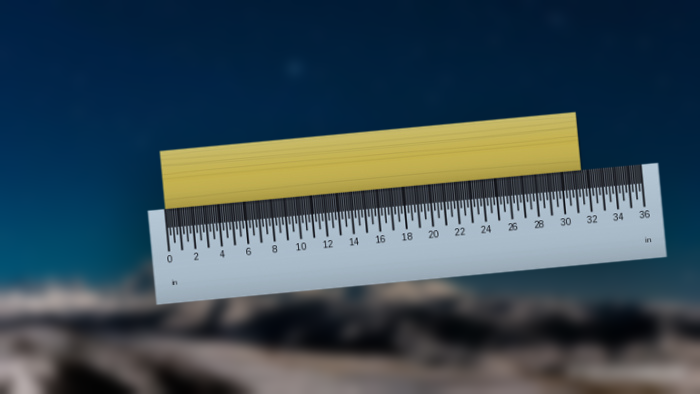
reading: **31.5** in
